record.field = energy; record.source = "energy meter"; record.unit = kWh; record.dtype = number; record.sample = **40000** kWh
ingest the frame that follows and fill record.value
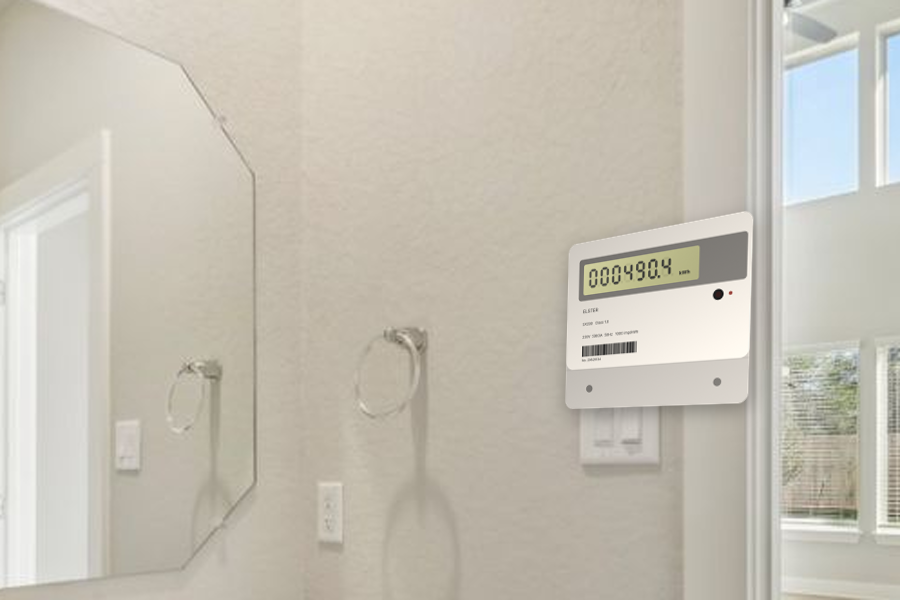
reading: **490.4** kWh
